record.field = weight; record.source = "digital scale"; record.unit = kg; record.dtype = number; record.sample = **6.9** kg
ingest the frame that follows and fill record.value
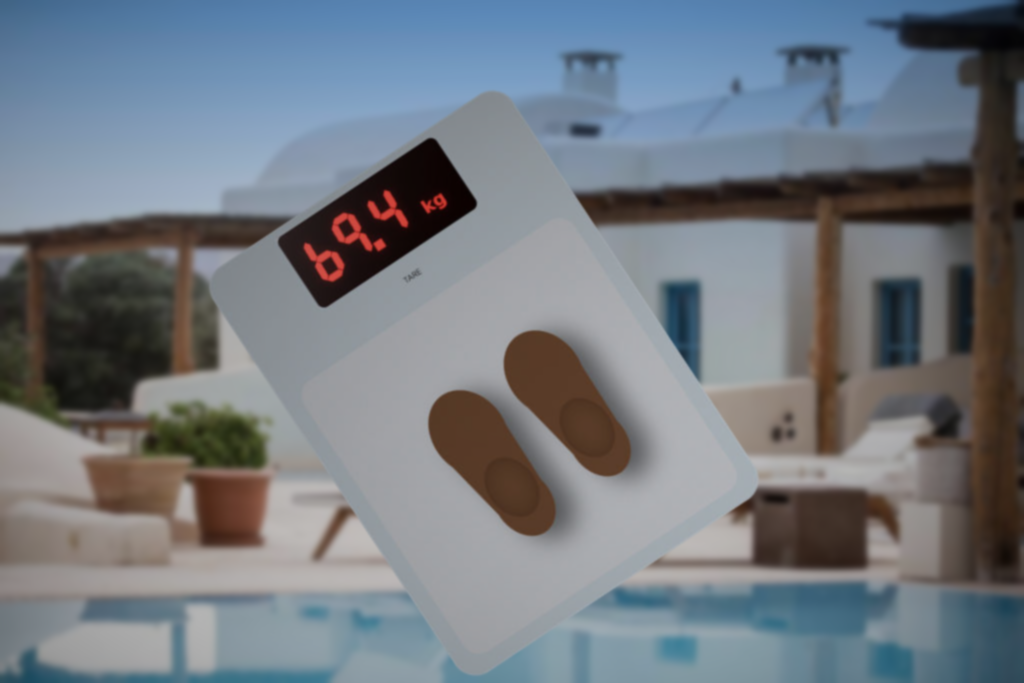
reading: **69.4** kg
